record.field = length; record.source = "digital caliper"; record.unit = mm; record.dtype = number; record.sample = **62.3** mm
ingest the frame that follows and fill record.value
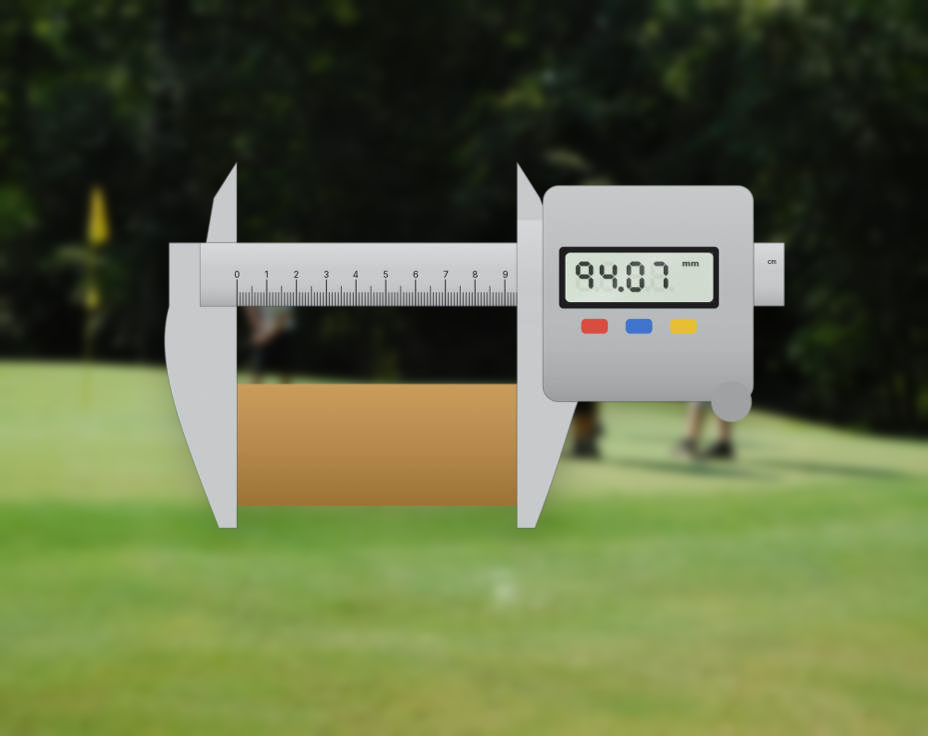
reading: **94.07** mm
